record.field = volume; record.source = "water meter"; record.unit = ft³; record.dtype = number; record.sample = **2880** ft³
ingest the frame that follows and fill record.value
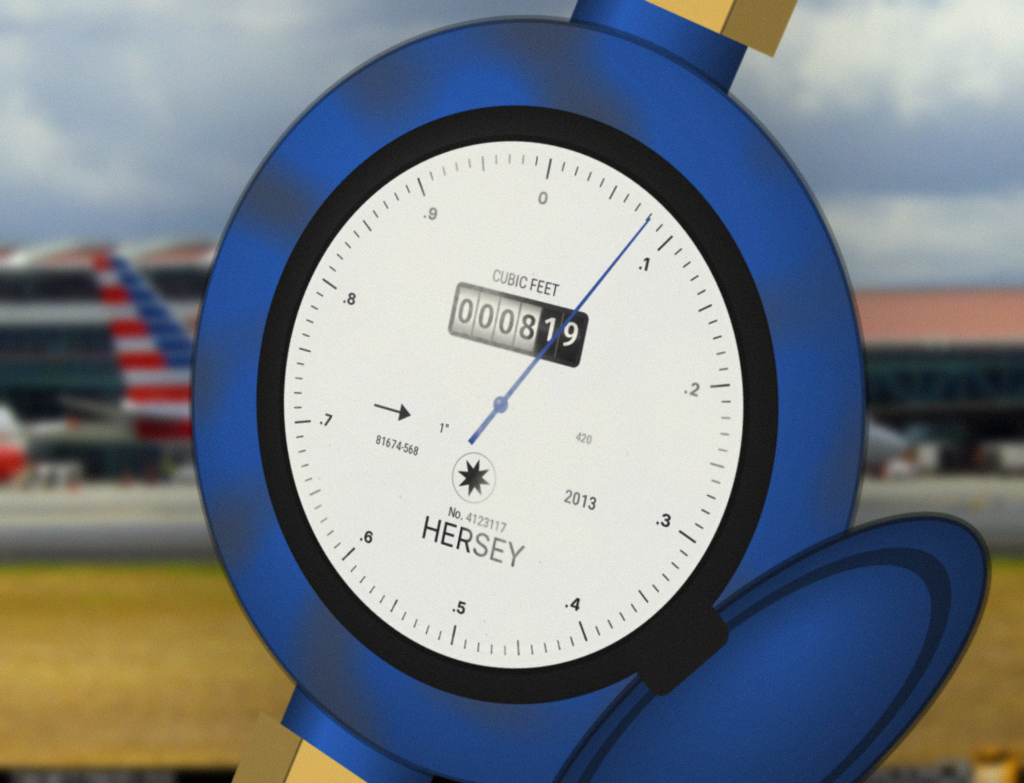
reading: **819.08** ft³
